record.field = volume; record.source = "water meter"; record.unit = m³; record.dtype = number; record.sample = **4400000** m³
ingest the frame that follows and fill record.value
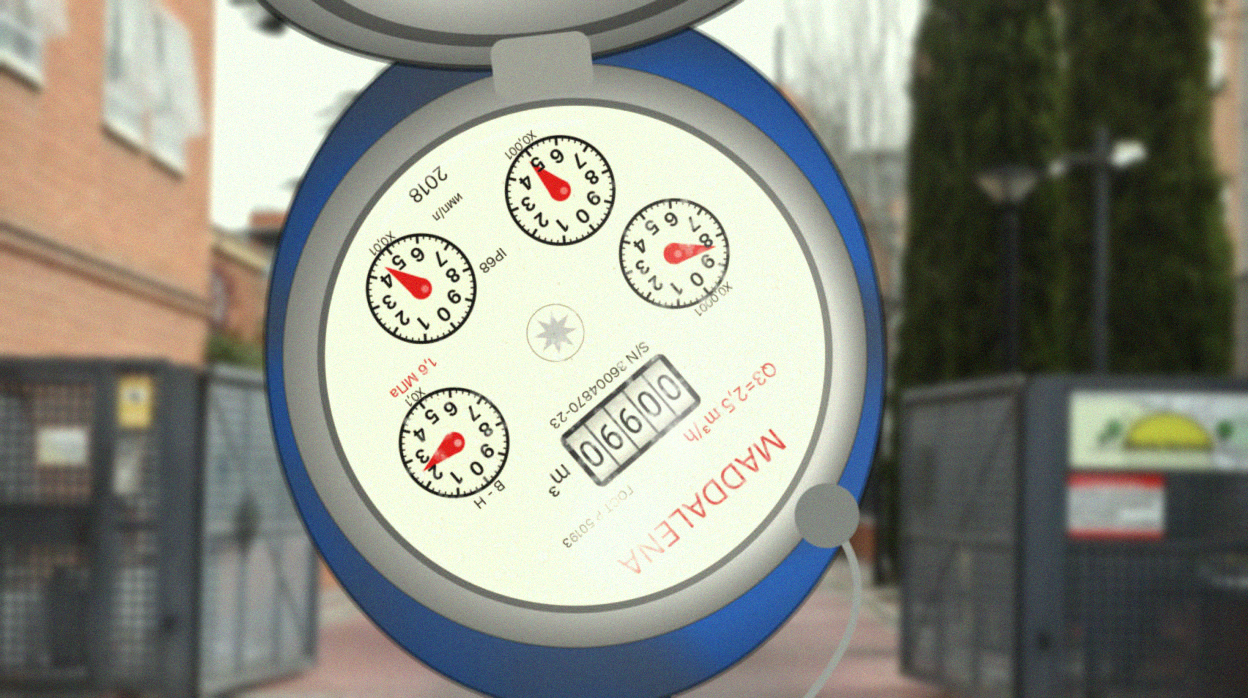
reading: **990.2448** m³
